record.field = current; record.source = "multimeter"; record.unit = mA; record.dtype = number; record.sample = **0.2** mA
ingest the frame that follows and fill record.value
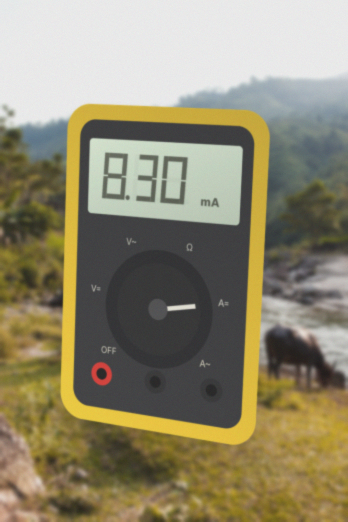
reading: **8.30** mA
